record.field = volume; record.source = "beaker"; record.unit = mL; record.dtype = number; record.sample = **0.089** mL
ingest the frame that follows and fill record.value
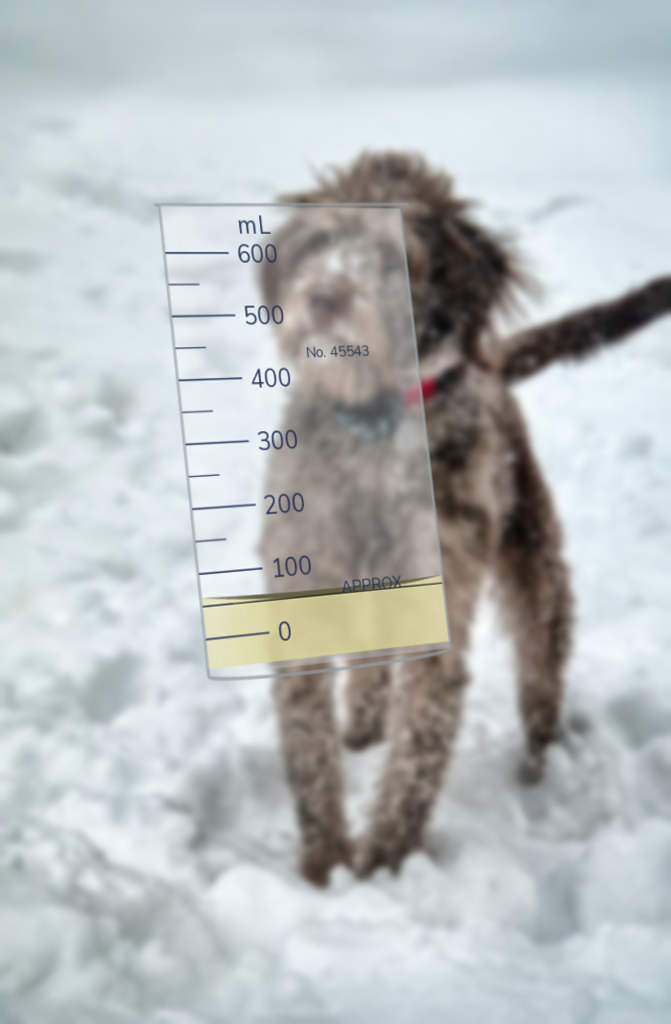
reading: **50** mL
